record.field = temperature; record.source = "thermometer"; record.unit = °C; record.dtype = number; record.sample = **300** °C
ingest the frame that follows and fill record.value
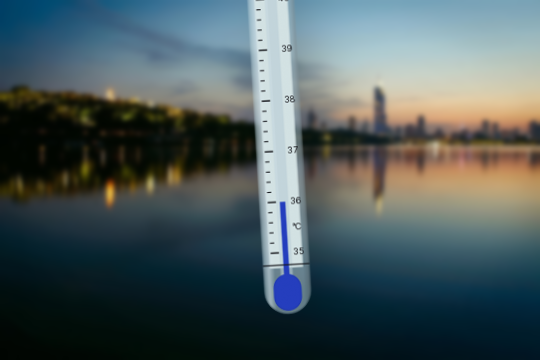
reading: **36** °C
